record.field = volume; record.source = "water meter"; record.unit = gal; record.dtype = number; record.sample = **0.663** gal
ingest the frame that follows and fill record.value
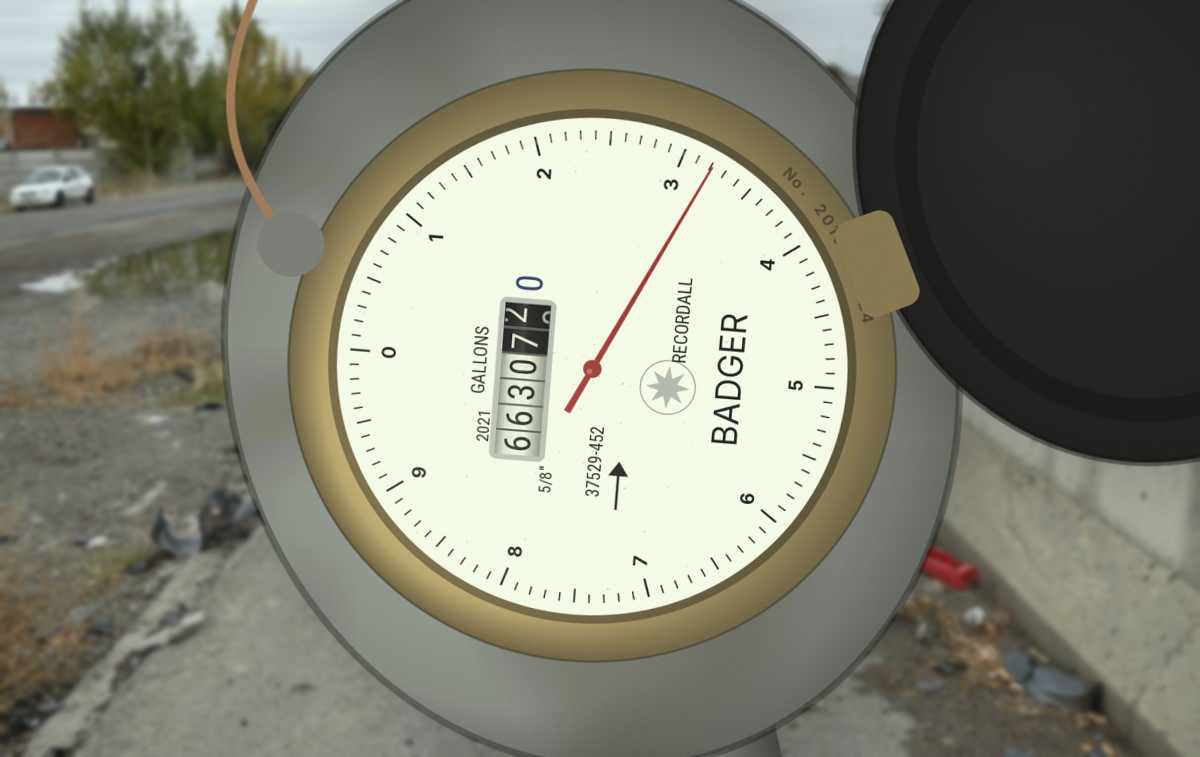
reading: **6630723.2** gal
